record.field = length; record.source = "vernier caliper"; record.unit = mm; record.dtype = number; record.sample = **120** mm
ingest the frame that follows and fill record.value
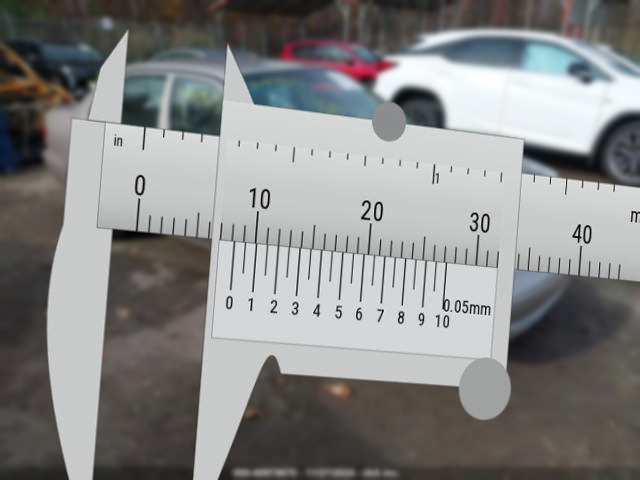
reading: **8.2** mm
